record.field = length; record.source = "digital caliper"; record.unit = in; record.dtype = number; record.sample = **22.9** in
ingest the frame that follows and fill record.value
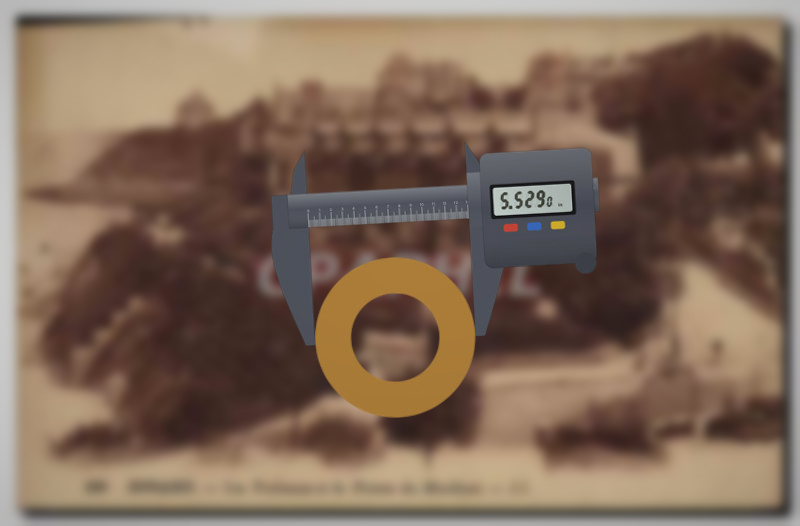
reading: **5.5290** in
